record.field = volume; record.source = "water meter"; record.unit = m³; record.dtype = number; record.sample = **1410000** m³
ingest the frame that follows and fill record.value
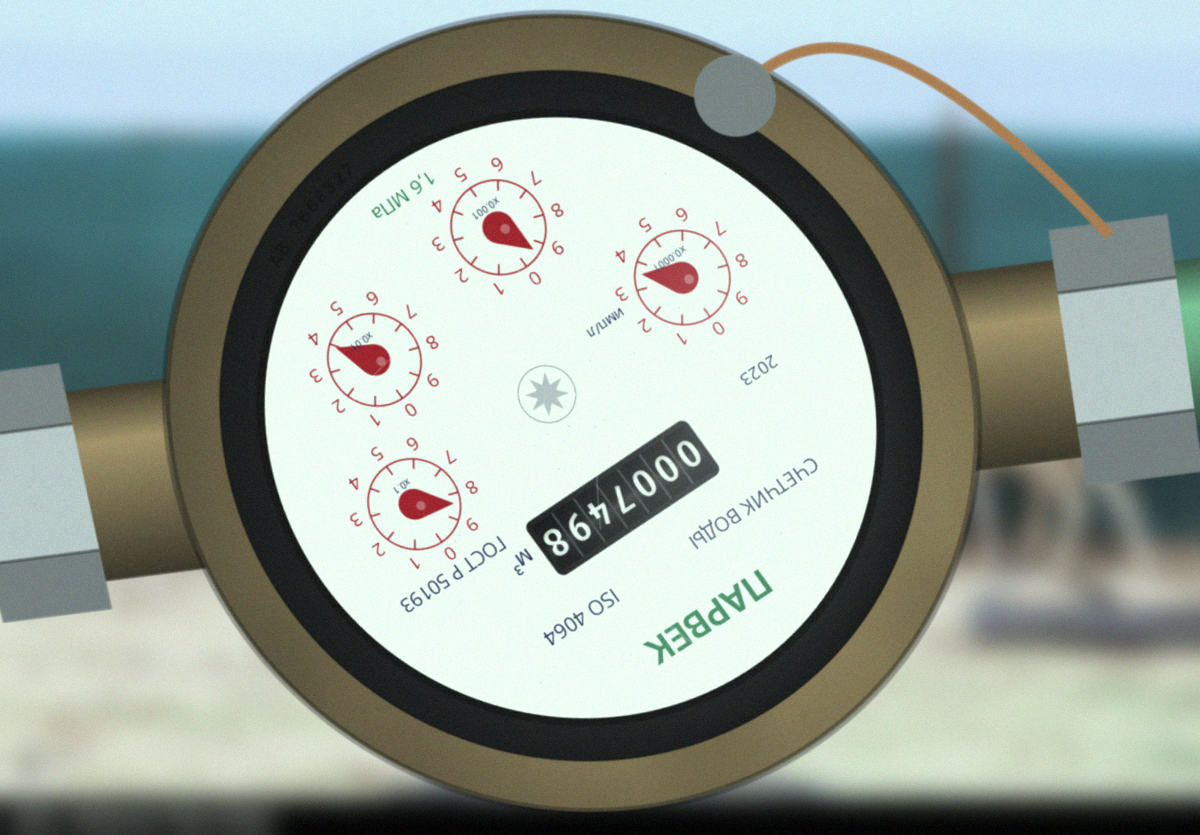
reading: **7498.8393** m³
